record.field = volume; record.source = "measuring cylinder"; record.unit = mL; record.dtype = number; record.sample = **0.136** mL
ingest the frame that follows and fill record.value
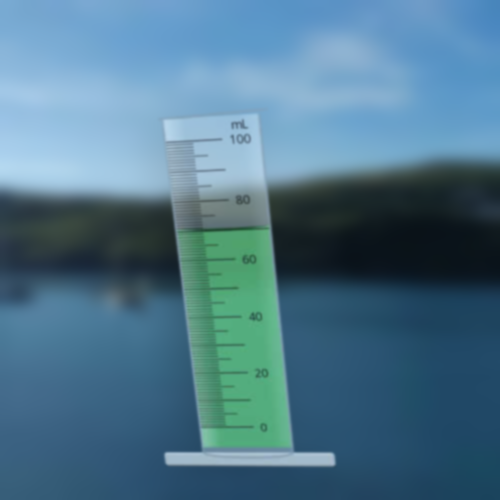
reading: **70** mL
